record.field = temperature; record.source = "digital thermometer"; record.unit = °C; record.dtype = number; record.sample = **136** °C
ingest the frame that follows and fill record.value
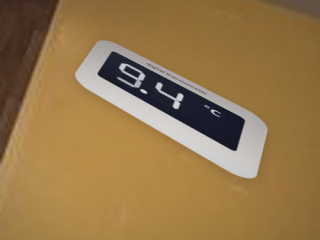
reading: **9.4** °C
